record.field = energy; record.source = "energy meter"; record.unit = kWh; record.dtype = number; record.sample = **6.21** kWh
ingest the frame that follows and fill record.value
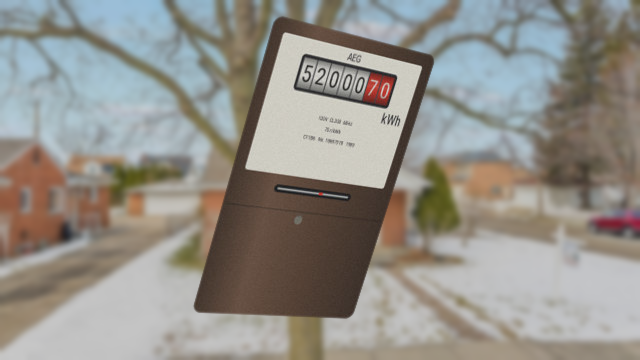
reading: **52000.70** kWh
